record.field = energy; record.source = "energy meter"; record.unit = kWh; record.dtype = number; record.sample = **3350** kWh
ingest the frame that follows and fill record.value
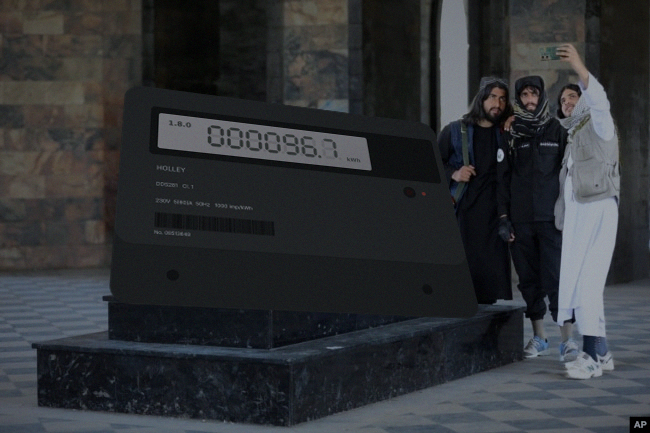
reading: **96.7** kWh
